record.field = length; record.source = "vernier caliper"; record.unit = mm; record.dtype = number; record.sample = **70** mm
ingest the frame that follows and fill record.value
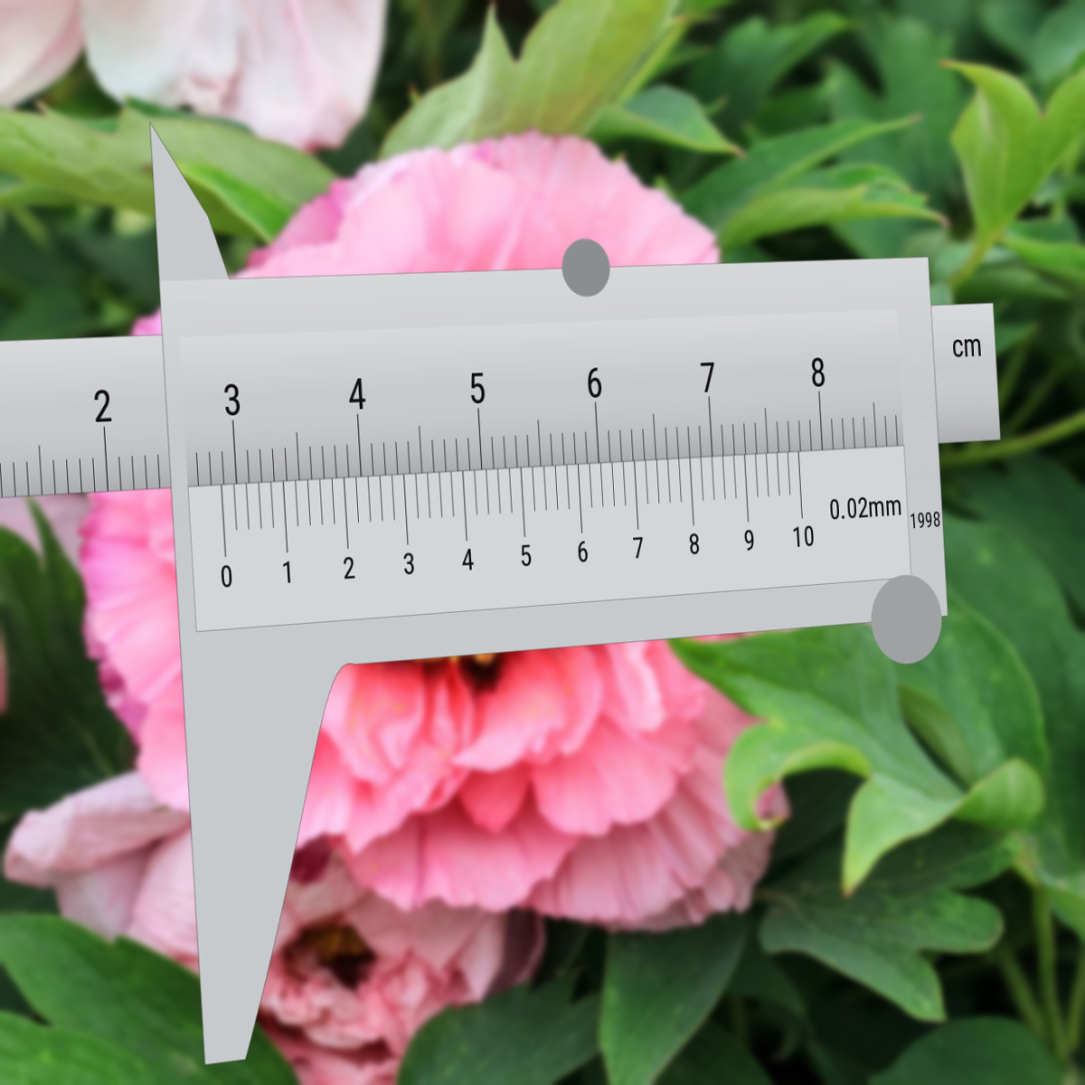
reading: **28.8** mm
